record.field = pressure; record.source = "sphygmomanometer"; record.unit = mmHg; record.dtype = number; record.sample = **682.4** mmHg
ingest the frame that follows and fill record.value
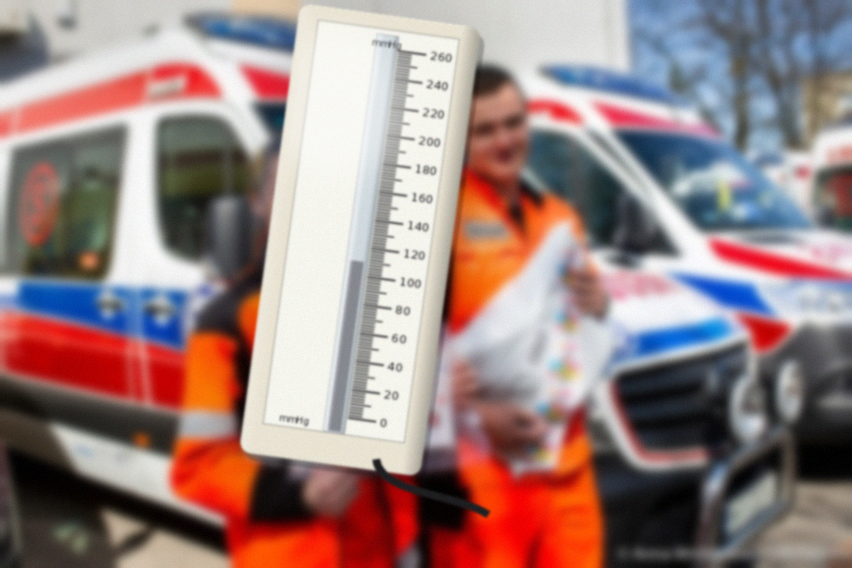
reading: **110** mmHg
